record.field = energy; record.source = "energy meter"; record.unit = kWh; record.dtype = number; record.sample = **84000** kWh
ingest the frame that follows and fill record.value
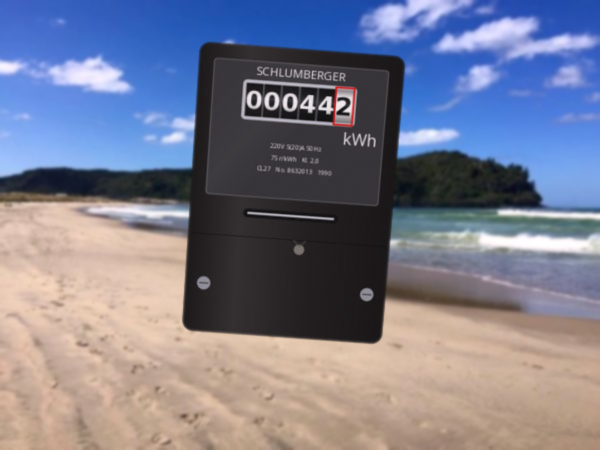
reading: **44.2** kWh
